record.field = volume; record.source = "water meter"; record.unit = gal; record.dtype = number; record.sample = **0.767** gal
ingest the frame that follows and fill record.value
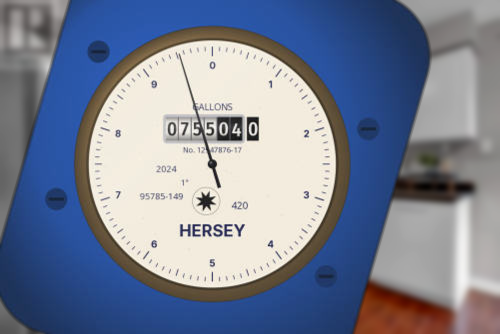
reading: **755039.5** gal
